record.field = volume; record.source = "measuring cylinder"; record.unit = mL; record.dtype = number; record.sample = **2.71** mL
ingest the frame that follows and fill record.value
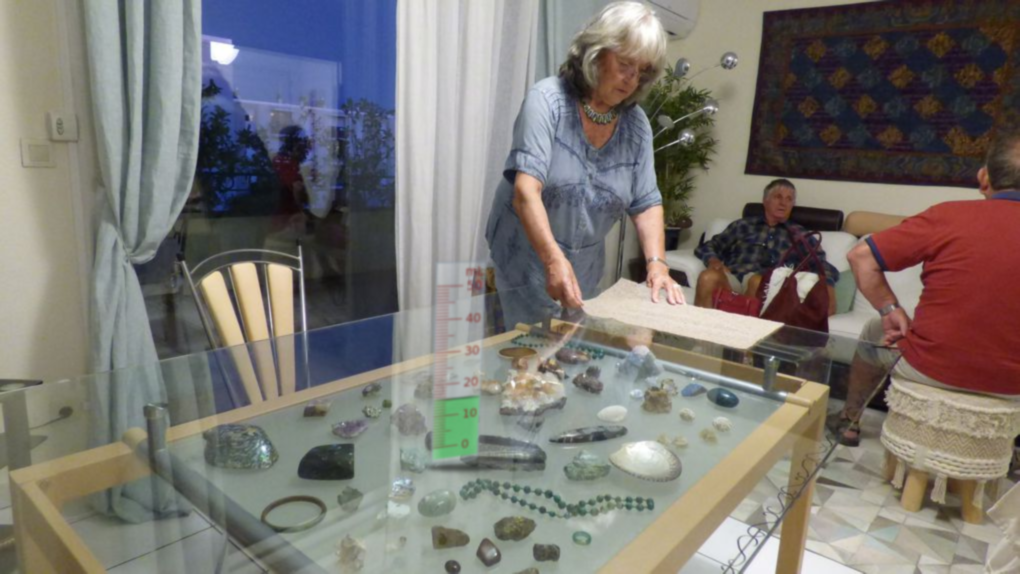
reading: **15** mL
